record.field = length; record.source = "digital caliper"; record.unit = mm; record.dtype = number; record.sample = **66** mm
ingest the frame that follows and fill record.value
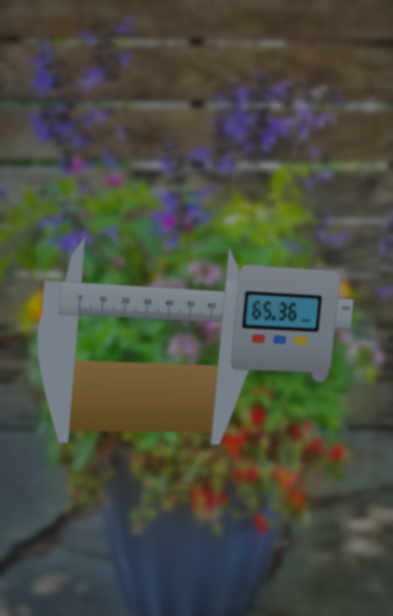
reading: **65.36** mm
